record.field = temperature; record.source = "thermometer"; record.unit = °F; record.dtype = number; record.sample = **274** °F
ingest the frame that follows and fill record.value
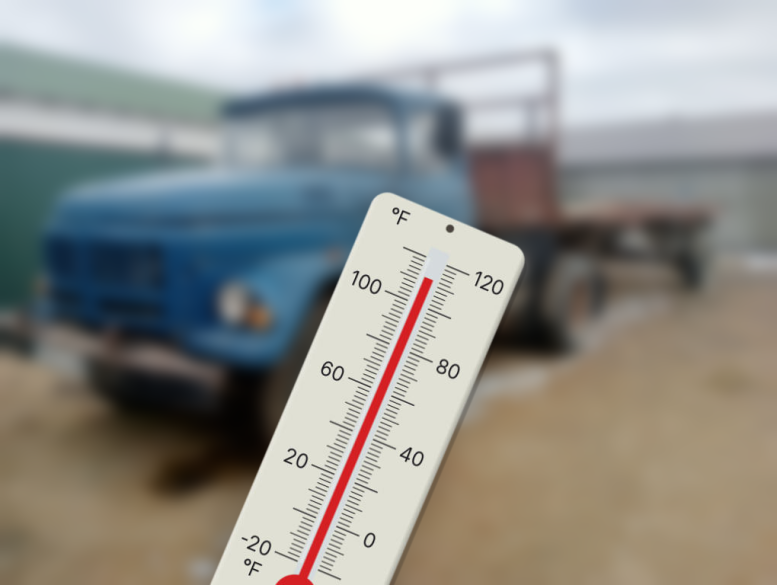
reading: **112** °F
